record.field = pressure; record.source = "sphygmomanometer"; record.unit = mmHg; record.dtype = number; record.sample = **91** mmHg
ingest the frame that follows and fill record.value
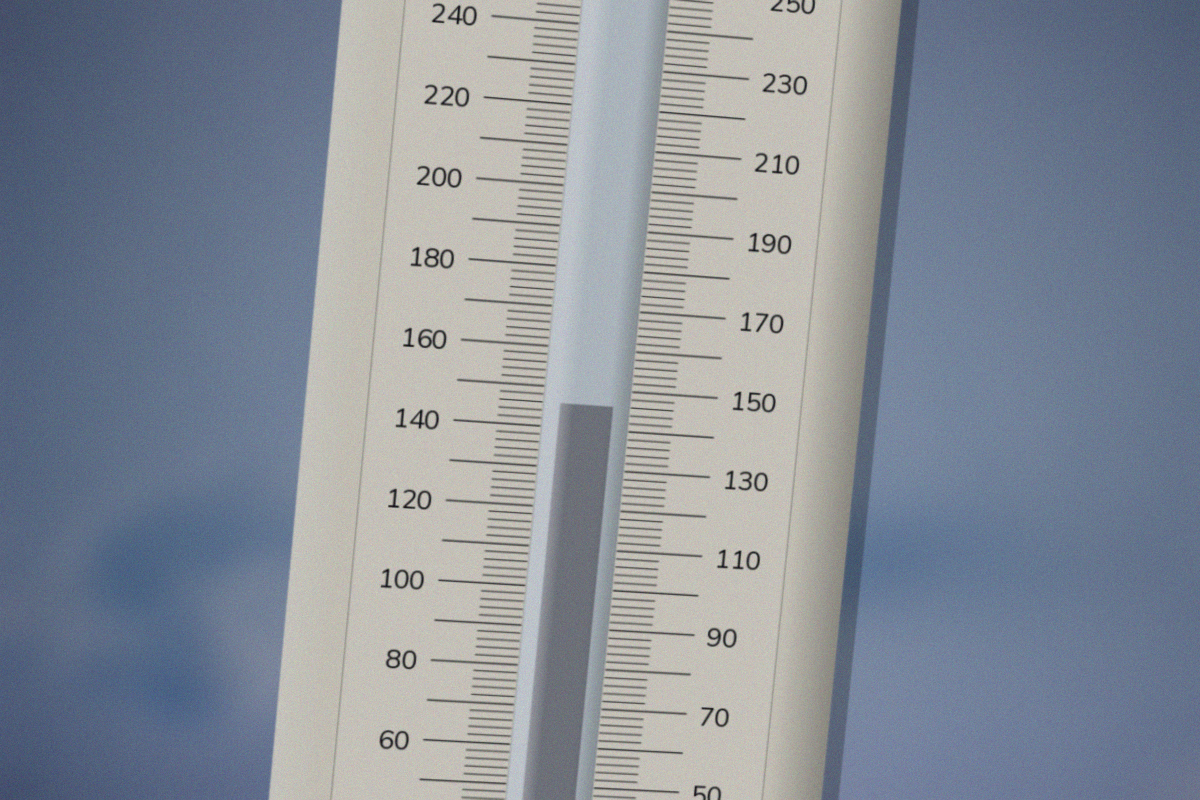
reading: **146** mmHg
